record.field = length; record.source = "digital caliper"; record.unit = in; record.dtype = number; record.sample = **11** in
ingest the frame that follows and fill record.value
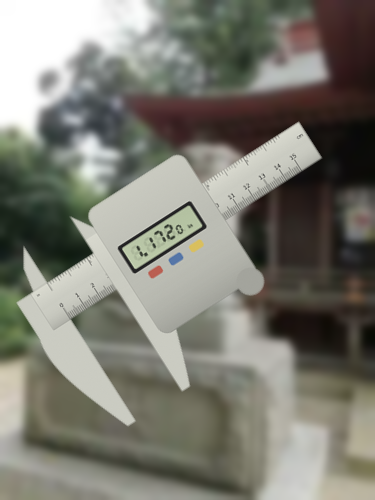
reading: **1.1720** in
